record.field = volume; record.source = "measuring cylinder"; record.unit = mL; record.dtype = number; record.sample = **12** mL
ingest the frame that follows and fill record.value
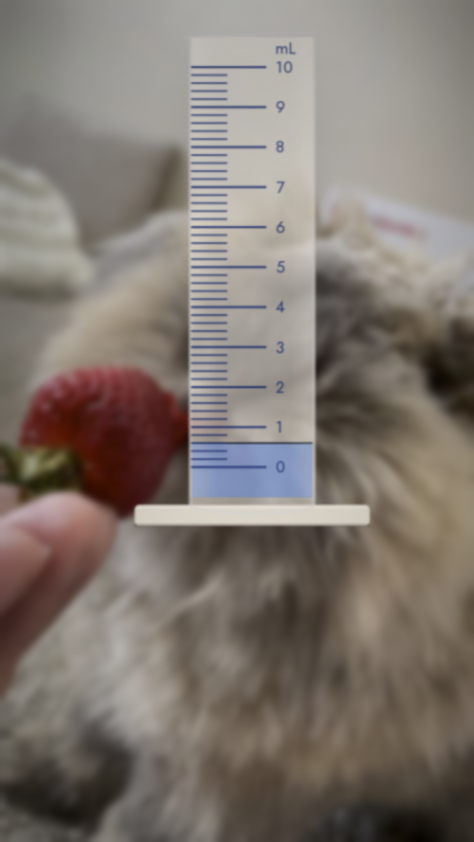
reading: **0.6** mL
